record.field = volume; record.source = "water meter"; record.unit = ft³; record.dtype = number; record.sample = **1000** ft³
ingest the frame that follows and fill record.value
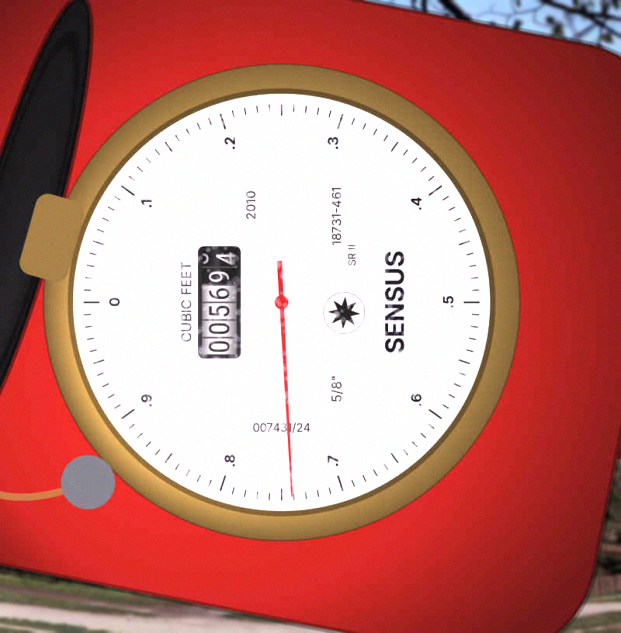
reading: **5693.74** ft³
